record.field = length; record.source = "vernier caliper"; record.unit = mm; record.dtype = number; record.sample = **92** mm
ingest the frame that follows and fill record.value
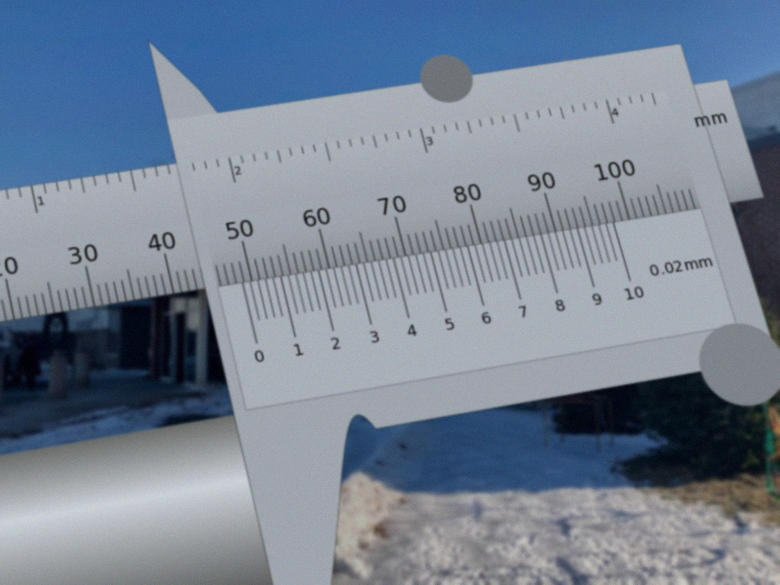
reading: **48.8** mm
